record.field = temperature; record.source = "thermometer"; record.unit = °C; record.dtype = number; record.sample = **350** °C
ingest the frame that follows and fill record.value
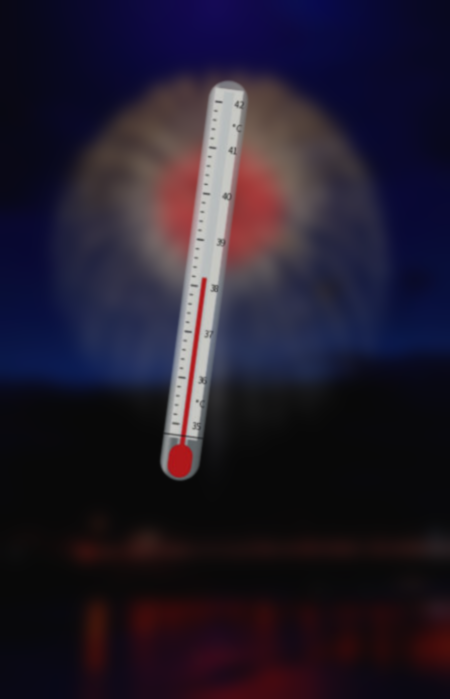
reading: **38.2** °C
